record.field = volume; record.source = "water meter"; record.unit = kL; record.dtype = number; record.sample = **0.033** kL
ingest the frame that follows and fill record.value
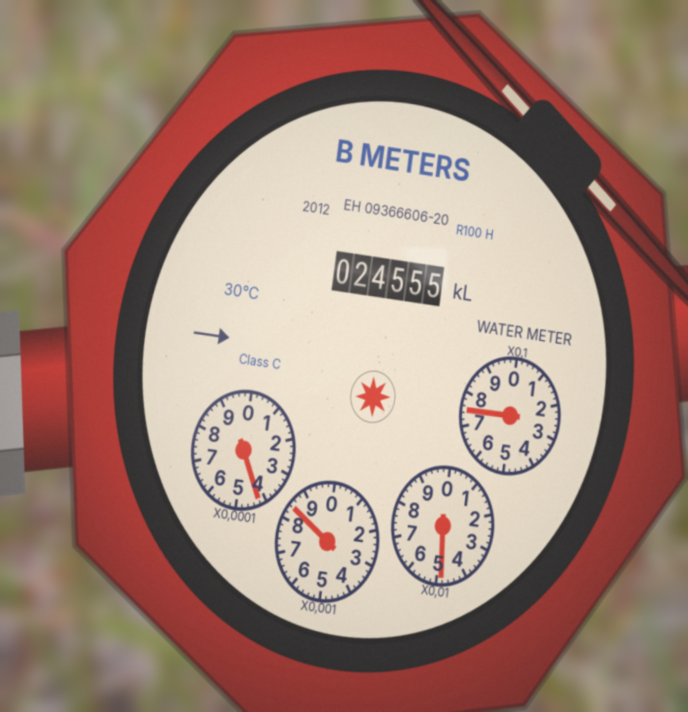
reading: **24555.7484** kL
